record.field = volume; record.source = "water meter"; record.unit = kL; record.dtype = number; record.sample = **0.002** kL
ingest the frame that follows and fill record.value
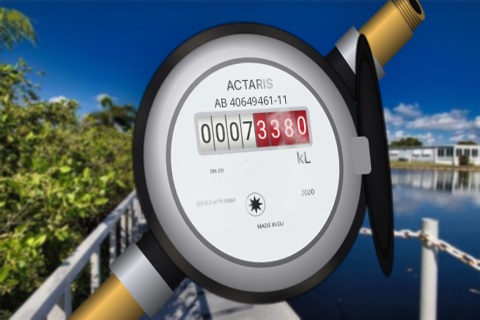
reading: **7.3380** kL
